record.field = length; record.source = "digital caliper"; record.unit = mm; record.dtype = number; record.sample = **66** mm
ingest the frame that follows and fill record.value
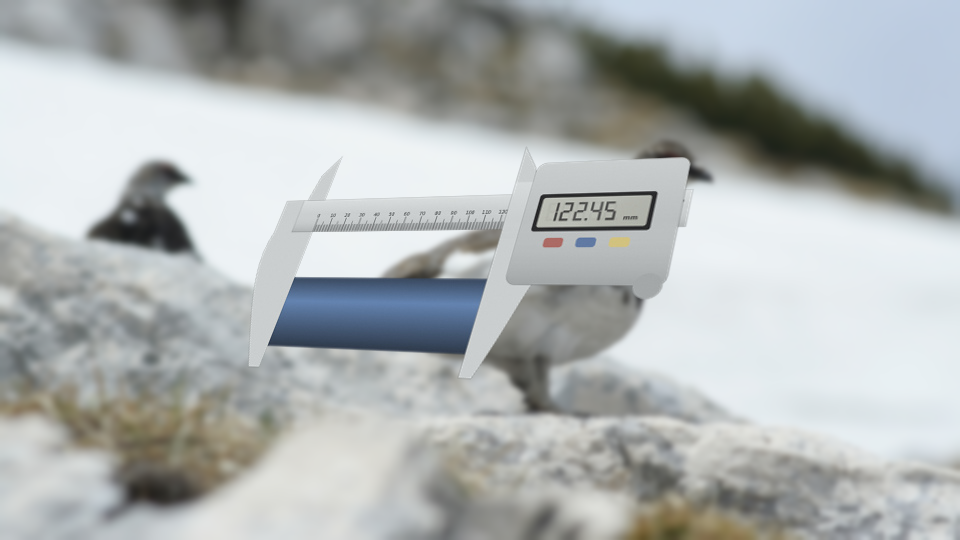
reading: **122.45** mm
